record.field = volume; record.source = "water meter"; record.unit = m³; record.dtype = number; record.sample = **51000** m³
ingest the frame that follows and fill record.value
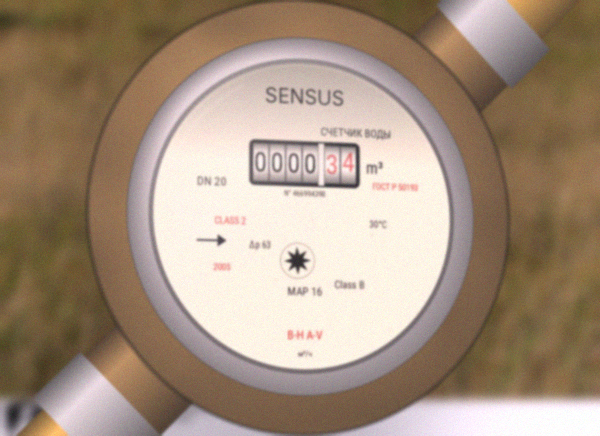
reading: **0.34** m³
